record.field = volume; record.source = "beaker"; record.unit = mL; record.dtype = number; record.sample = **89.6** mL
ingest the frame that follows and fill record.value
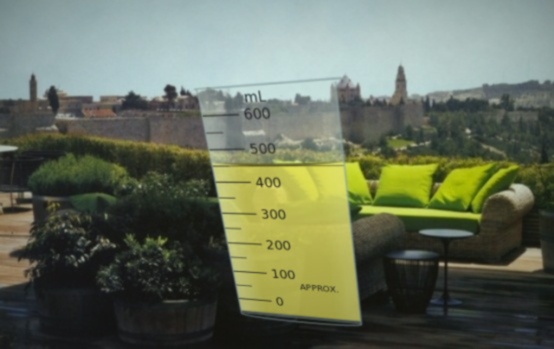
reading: **450** mL
